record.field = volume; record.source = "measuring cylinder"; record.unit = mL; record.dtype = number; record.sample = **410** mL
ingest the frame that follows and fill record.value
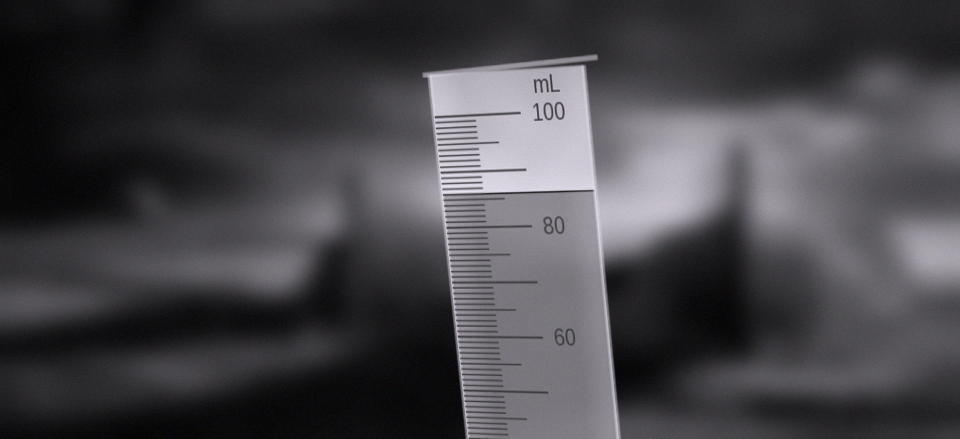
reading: **86** mL
